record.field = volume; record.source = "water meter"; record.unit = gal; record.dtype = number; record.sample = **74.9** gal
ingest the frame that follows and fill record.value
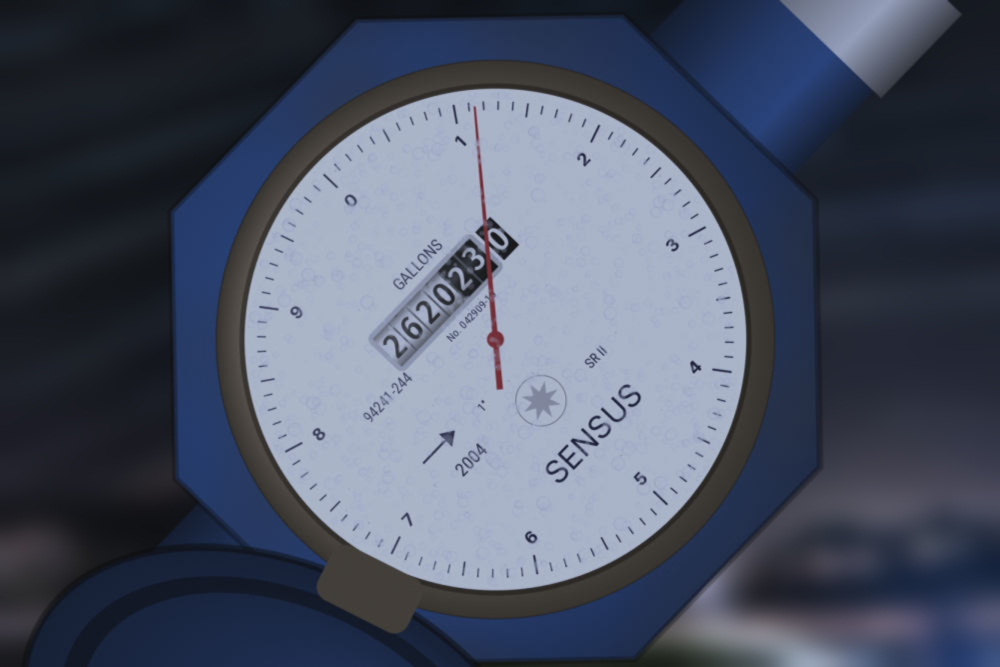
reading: **2620231.1** gal
